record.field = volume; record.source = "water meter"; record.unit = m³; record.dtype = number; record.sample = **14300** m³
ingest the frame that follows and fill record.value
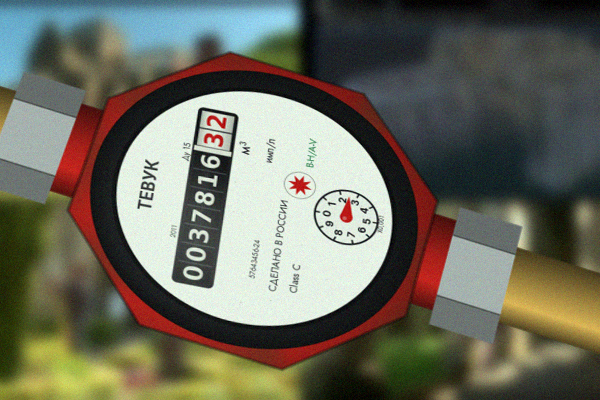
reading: **37816.322** m³
